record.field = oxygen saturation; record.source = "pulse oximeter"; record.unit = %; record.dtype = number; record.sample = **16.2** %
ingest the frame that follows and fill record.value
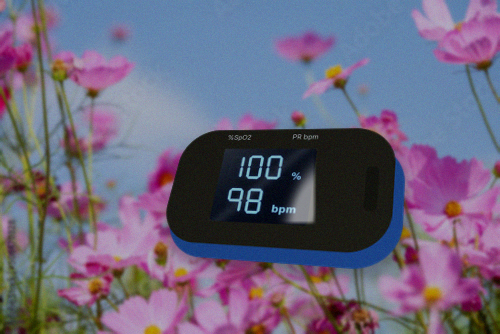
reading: **100** %
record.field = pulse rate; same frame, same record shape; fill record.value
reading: **98** bpm
